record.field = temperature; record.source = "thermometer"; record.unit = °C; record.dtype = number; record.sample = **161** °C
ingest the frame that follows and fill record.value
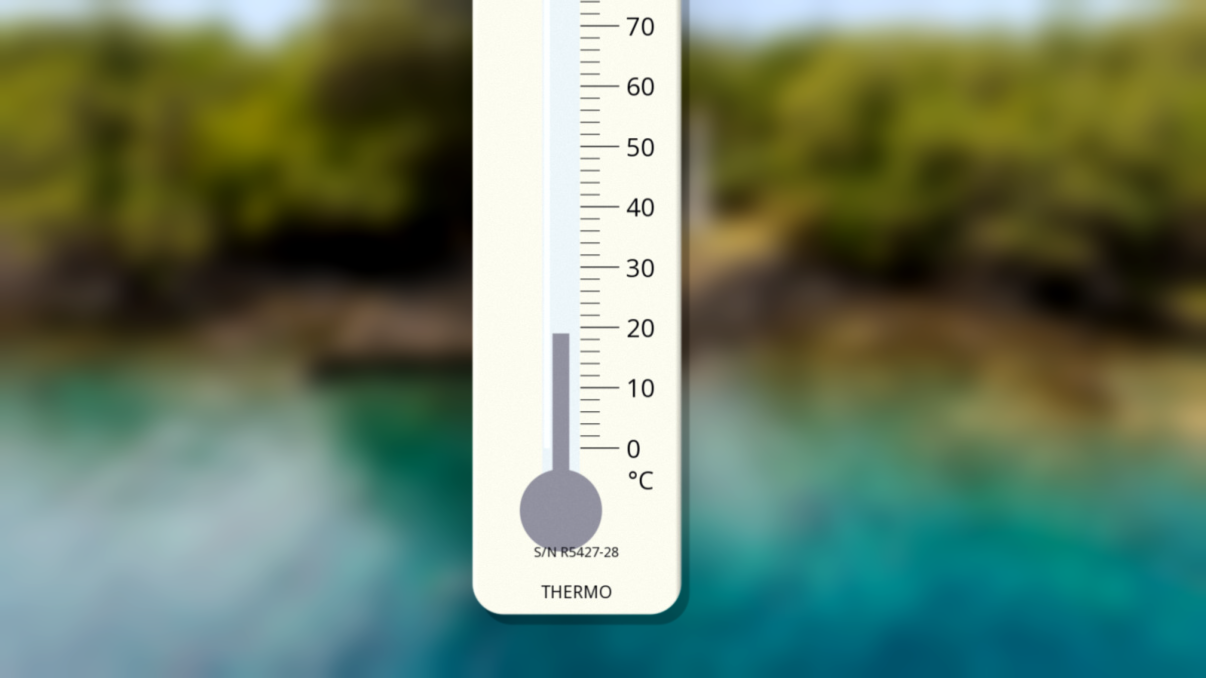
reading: **19** °C
